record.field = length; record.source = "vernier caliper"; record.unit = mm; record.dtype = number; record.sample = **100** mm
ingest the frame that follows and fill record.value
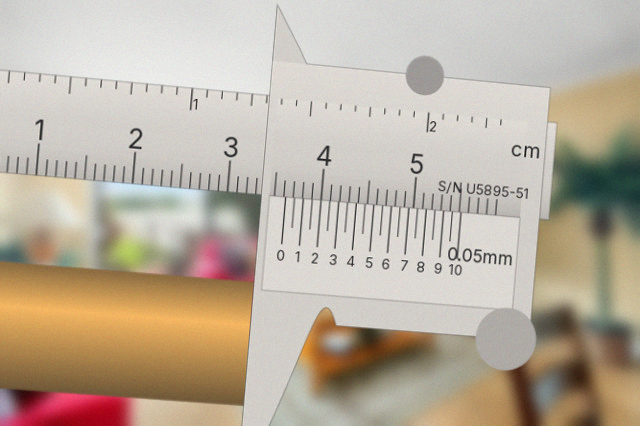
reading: **36.2** mm
